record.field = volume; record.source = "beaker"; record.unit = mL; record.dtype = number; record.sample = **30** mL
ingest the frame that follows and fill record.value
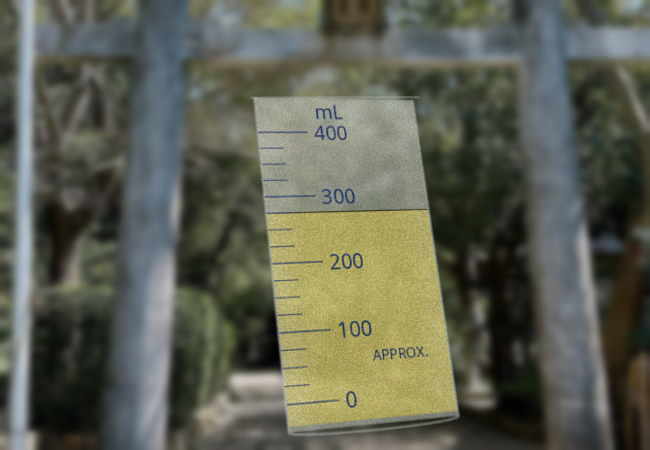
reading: **275** mL
